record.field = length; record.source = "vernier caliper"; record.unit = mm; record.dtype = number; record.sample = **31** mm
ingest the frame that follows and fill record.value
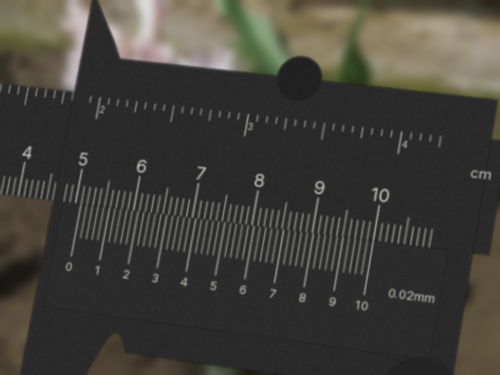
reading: **51.0** mm
